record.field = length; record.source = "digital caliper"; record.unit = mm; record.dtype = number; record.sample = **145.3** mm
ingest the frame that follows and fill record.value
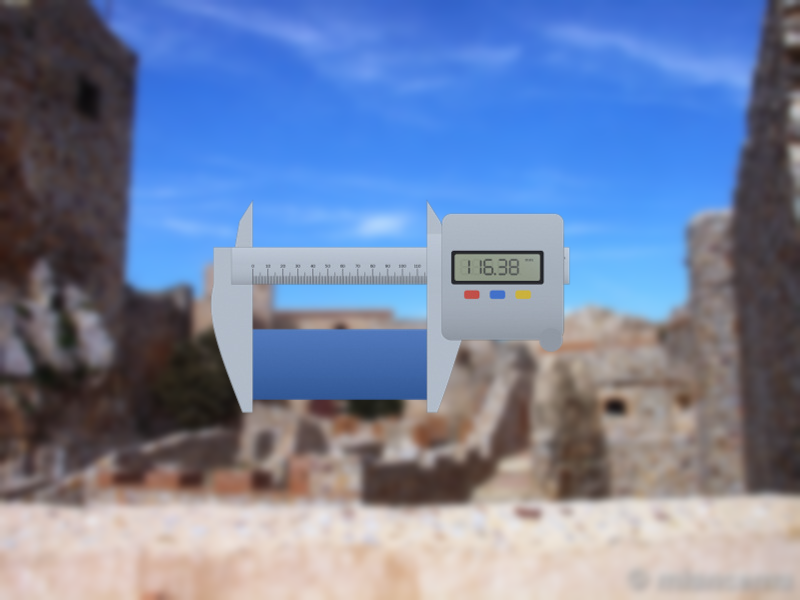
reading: **116.38** mm
